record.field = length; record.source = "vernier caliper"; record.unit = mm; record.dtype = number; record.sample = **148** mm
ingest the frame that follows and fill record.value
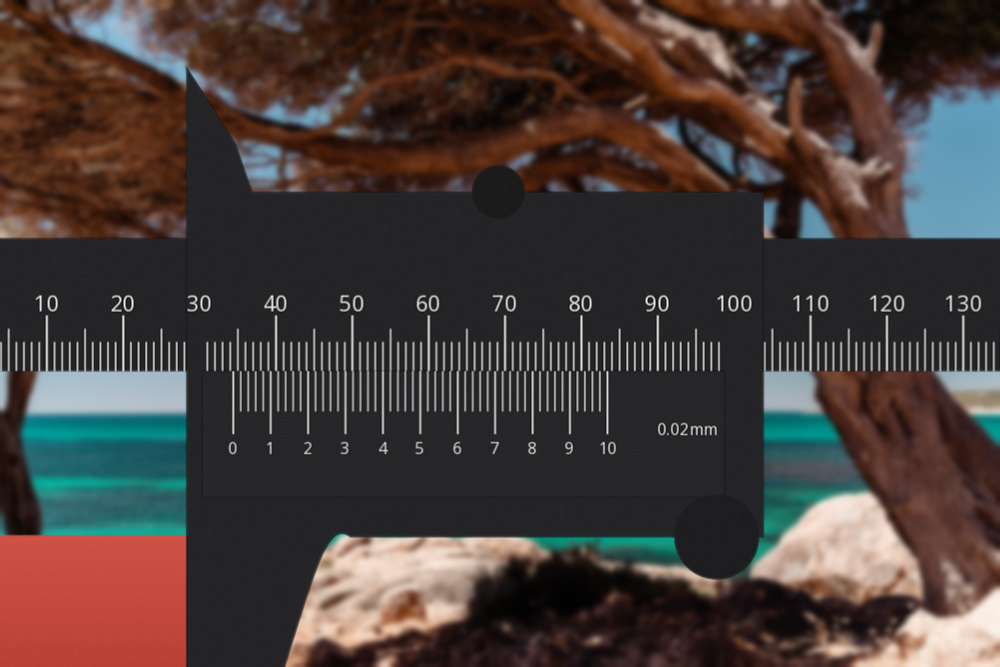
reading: **34.4** mm
